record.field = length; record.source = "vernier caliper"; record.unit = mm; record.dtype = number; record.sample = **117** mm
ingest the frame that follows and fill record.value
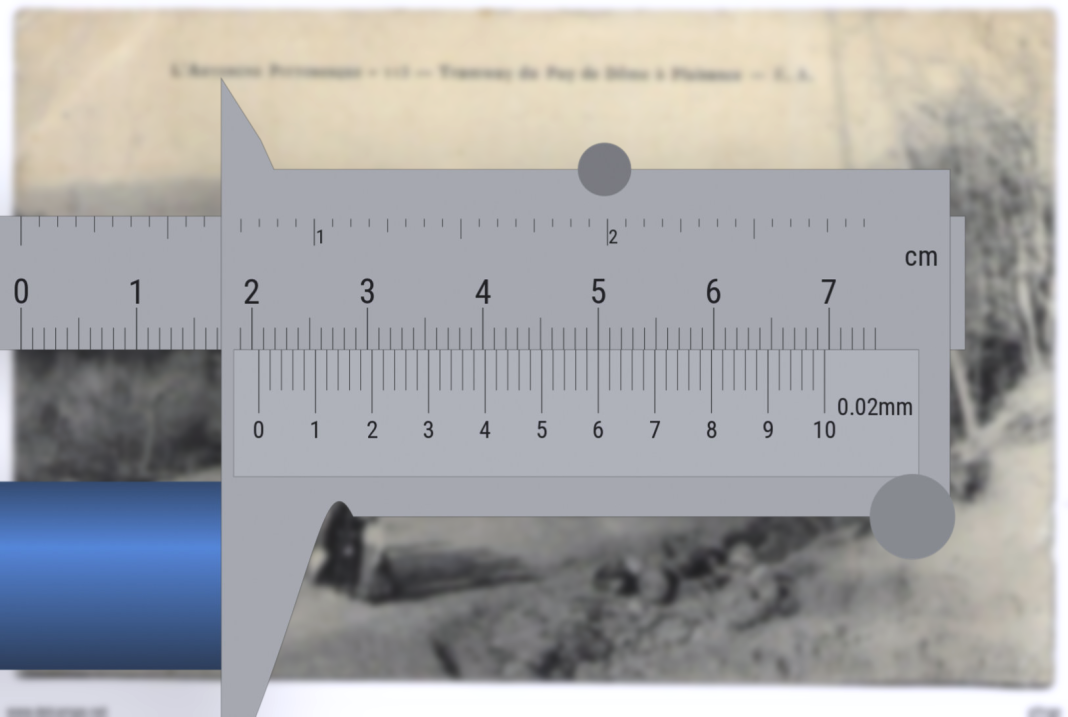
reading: **20.6** mm
